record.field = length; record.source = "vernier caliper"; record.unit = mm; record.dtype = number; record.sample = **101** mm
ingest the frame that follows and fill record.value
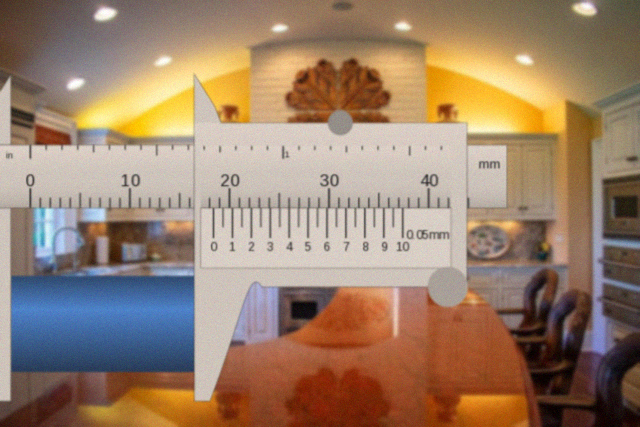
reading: **18.4** mm
